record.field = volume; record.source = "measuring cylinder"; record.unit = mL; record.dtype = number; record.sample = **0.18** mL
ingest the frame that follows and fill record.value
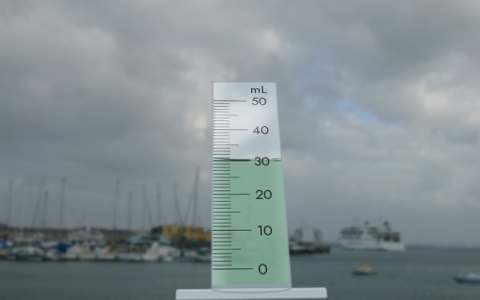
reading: **30** mL
